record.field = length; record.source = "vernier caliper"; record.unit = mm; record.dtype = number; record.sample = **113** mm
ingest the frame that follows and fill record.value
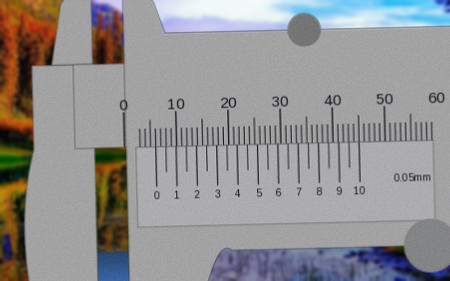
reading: **6.0** mm
